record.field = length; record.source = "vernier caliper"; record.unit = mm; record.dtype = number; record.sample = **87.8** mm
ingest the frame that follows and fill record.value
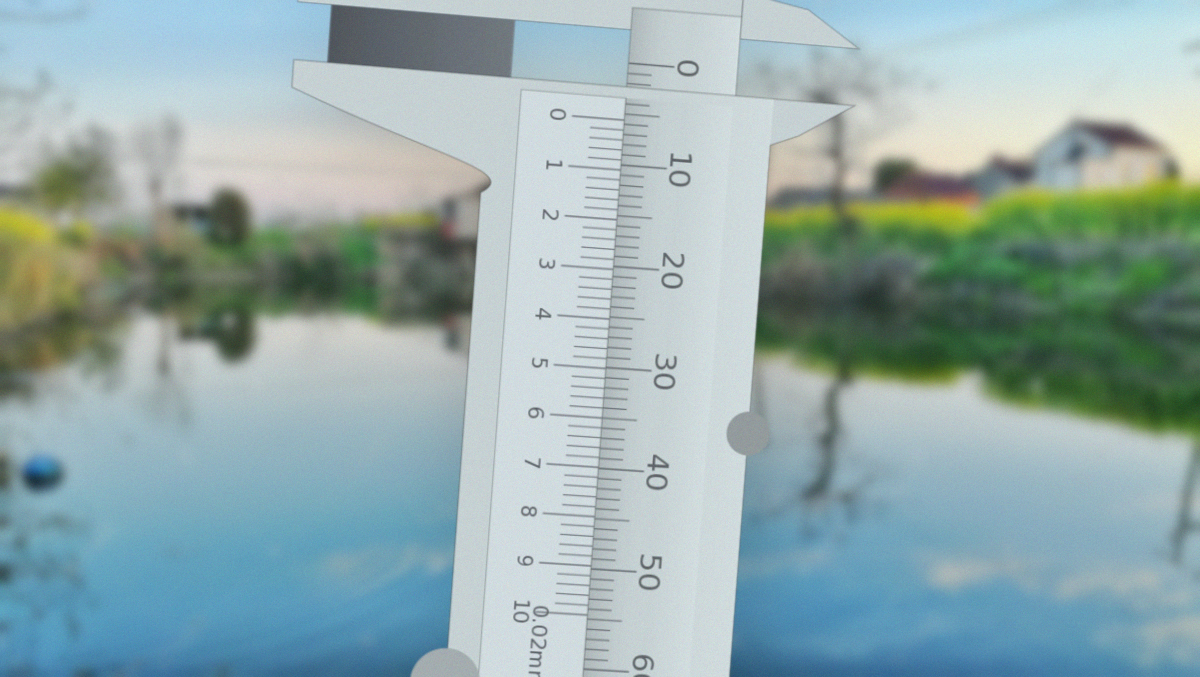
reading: **5.6** mm
